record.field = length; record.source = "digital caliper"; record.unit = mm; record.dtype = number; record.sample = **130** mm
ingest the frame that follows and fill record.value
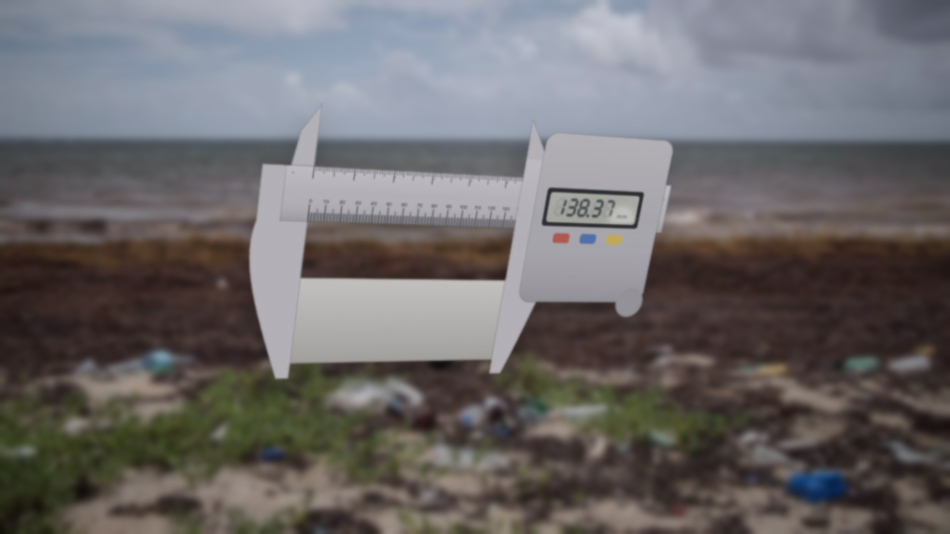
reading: **138.37** mm
